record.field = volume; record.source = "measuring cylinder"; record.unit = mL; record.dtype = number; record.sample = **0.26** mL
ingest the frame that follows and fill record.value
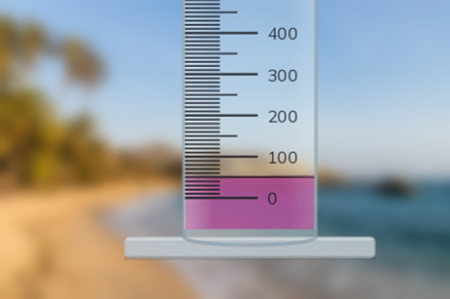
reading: **50** mL
